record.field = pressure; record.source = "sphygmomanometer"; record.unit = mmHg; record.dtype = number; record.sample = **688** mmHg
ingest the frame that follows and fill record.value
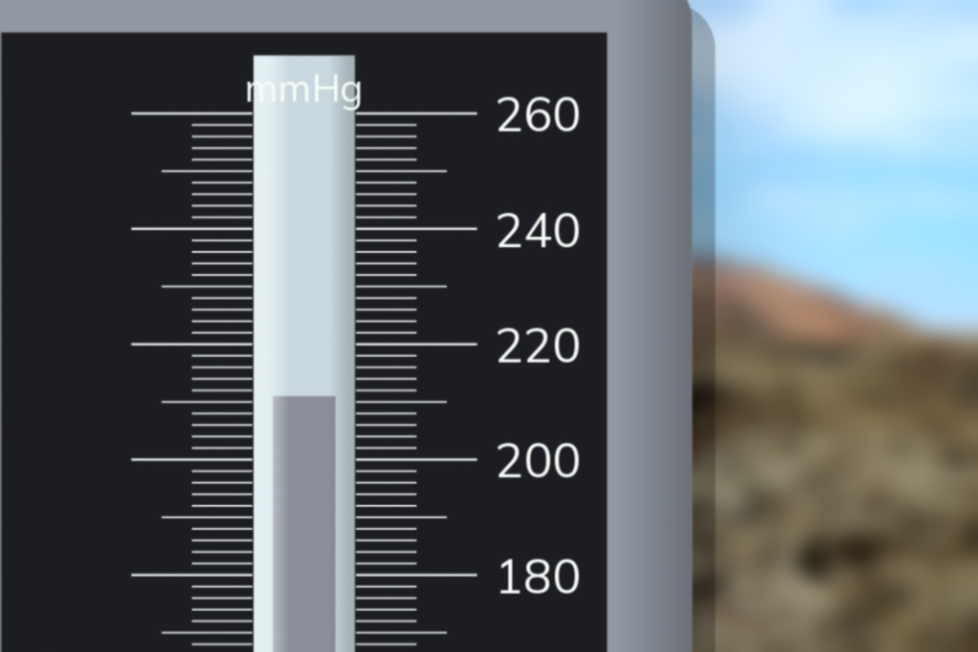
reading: **211** mmHg
